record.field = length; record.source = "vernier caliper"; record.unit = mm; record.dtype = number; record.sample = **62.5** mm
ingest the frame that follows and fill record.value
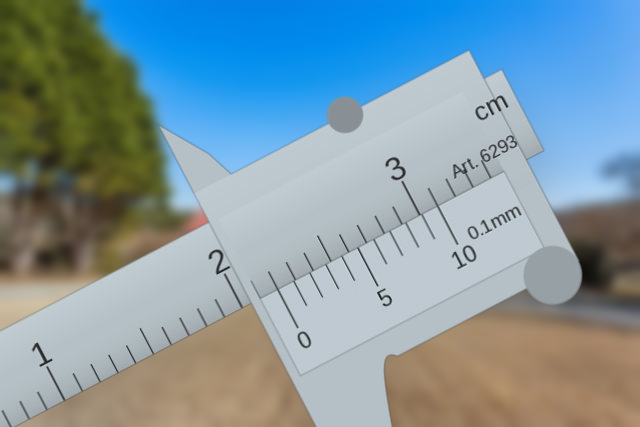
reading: **22.0** mm
